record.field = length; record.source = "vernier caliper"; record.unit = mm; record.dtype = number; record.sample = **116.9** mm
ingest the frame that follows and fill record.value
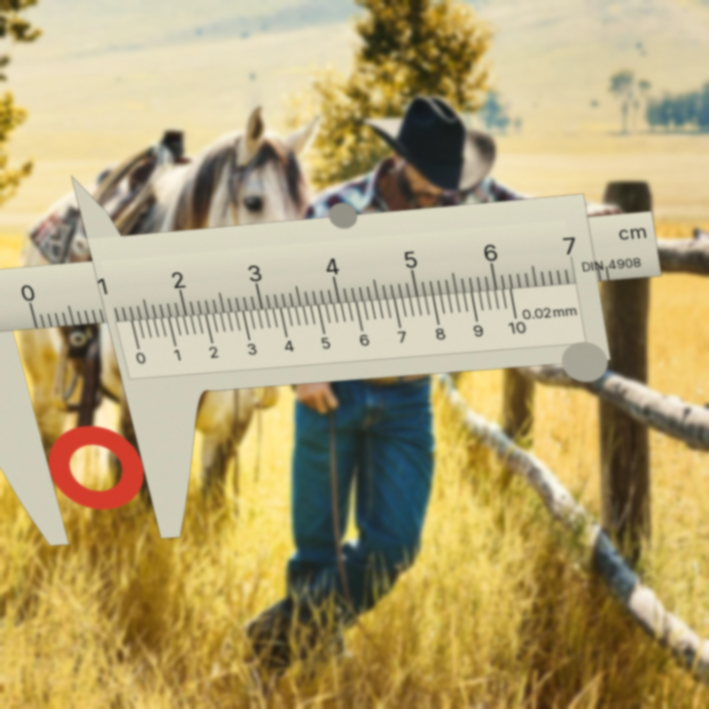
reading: **12.8** mm
